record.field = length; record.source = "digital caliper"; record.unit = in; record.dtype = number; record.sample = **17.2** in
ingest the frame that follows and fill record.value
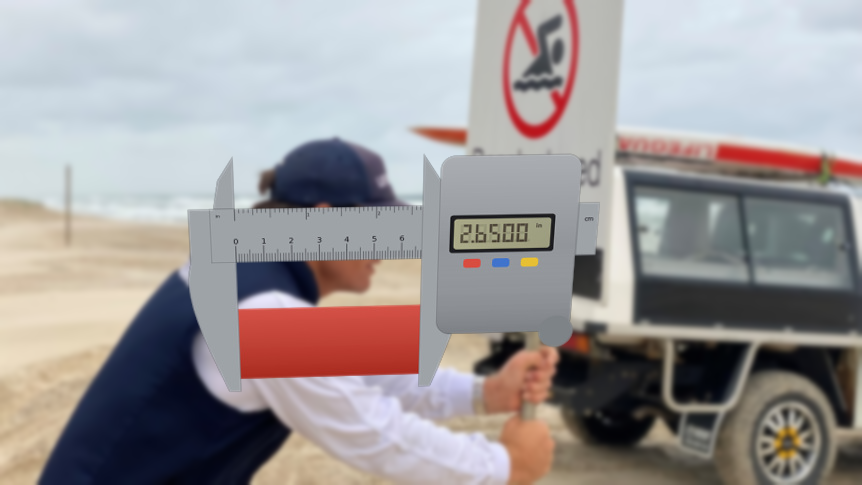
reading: **2.6500** in
